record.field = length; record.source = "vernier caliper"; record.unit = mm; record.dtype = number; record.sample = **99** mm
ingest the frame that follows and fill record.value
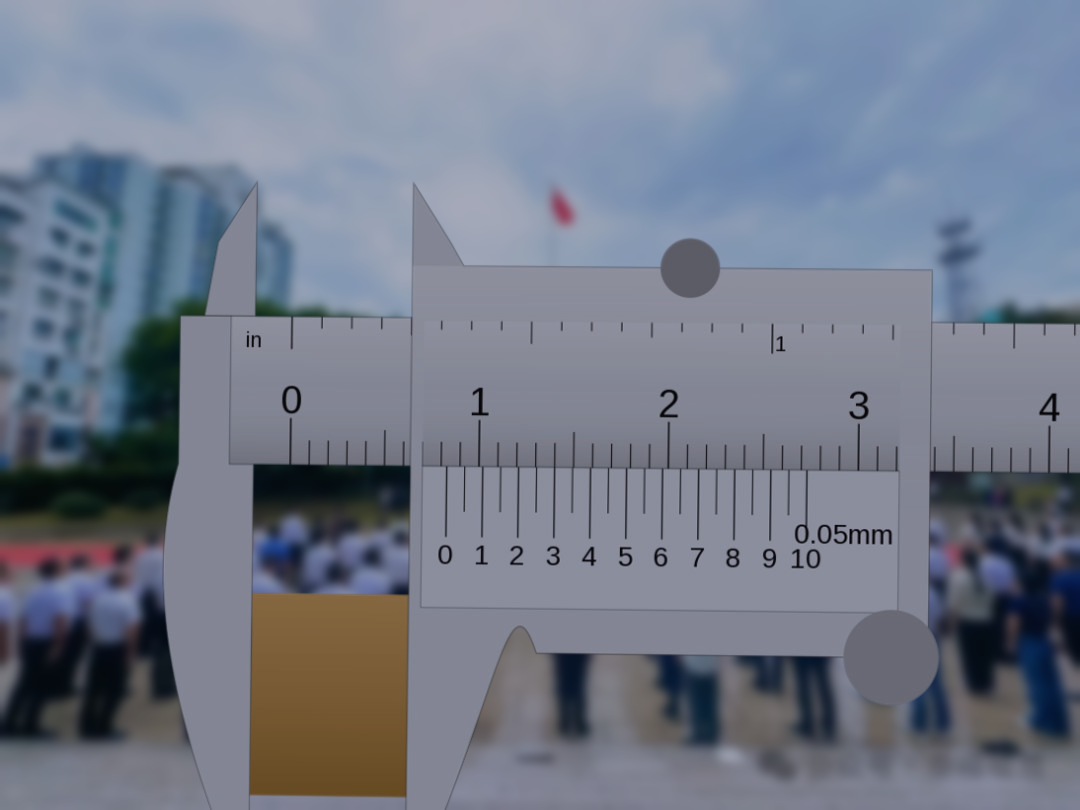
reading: **8.3** mm
